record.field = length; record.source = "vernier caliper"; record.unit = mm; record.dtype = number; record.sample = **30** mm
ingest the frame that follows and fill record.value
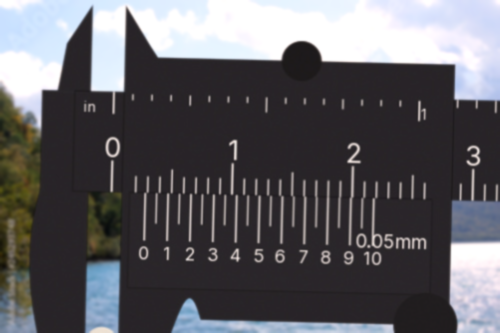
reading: **2.8** mm
